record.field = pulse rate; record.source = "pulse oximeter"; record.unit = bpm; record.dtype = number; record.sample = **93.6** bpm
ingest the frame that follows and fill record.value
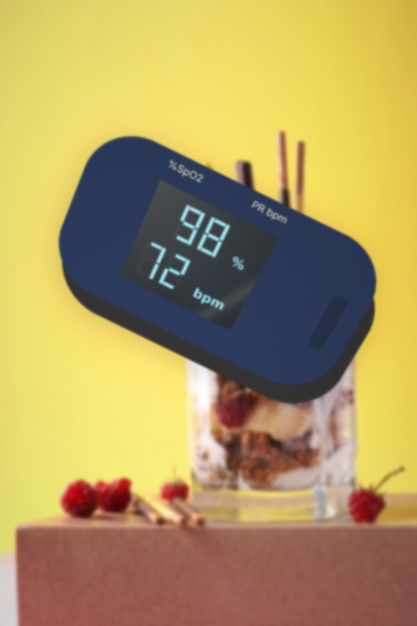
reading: **72** bpm
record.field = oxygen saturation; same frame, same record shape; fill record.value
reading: **98** %
